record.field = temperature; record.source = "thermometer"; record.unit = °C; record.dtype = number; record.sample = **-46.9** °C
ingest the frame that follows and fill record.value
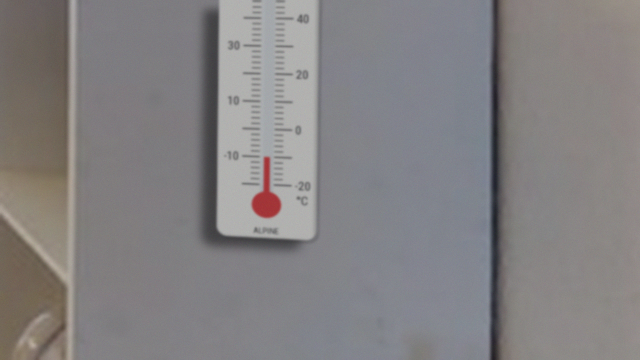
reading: **-10** °C
